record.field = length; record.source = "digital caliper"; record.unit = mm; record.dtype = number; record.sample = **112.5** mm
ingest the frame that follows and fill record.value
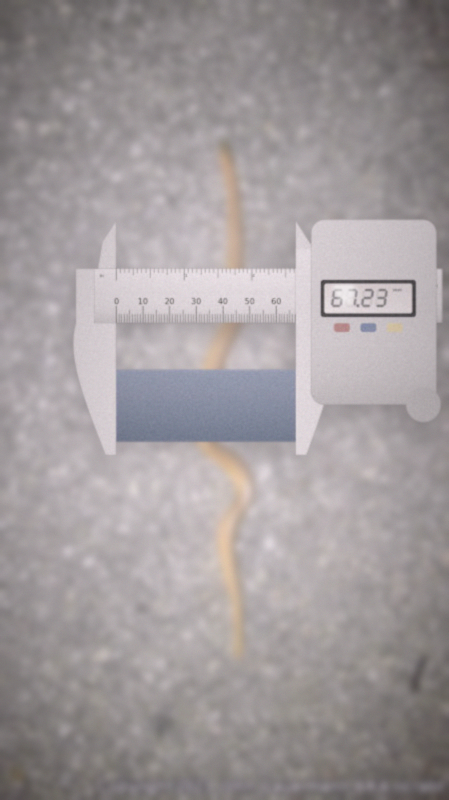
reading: **67.23** mm
